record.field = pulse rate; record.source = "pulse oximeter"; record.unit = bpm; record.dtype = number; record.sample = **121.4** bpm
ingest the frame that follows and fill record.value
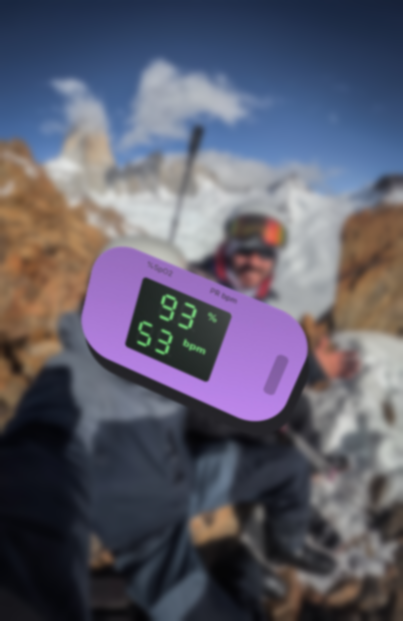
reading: **53** bpm
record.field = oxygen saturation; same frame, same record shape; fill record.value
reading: **93** %
